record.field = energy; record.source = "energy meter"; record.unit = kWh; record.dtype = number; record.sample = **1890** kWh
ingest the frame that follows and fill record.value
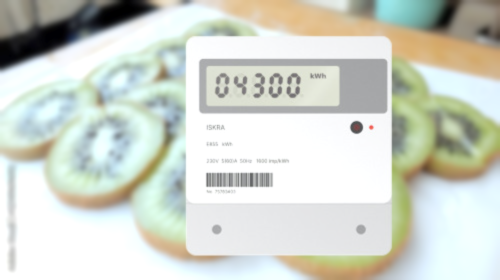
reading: **4300** kWh
